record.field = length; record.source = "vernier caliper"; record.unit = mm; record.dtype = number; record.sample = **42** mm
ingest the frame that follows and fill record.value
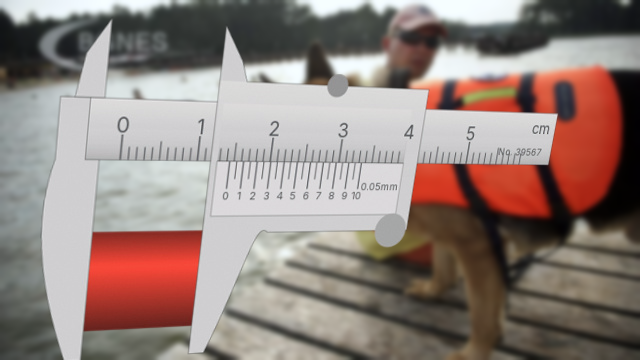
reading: **14.4** mm
